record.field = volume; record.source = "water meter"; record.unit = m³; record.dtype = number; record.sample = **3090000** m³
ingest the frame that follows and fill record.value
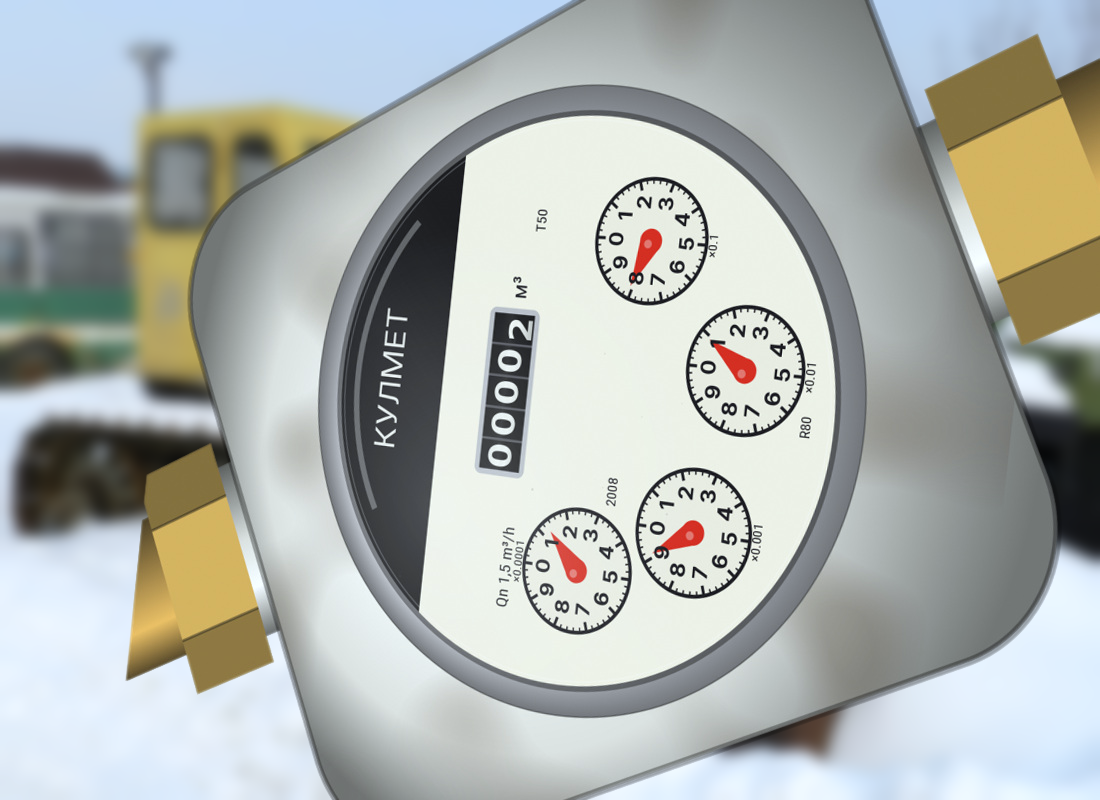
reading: **1.8091** m³
